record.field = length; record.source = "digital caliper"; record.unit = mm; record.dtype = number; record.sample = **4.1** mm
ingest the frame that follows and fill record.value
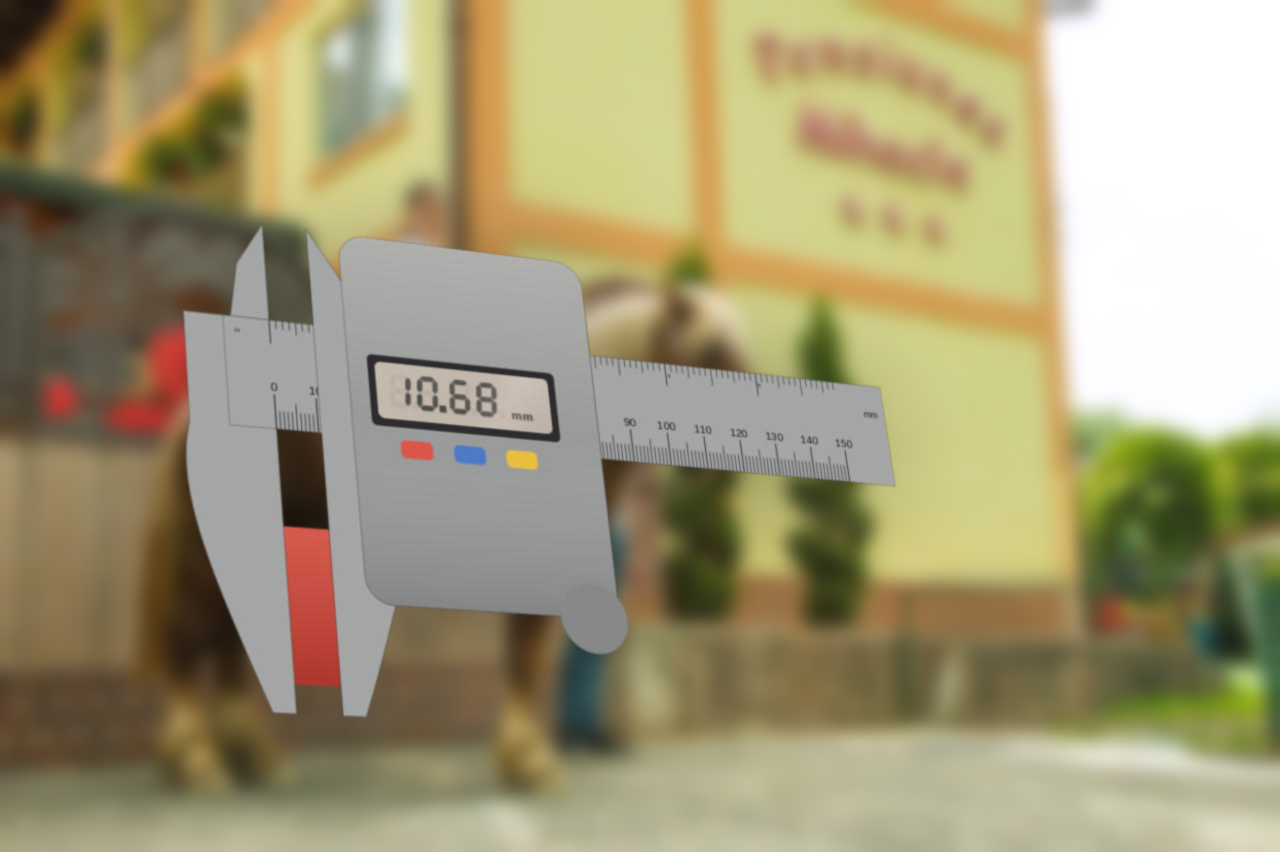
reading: **10.68** mm
